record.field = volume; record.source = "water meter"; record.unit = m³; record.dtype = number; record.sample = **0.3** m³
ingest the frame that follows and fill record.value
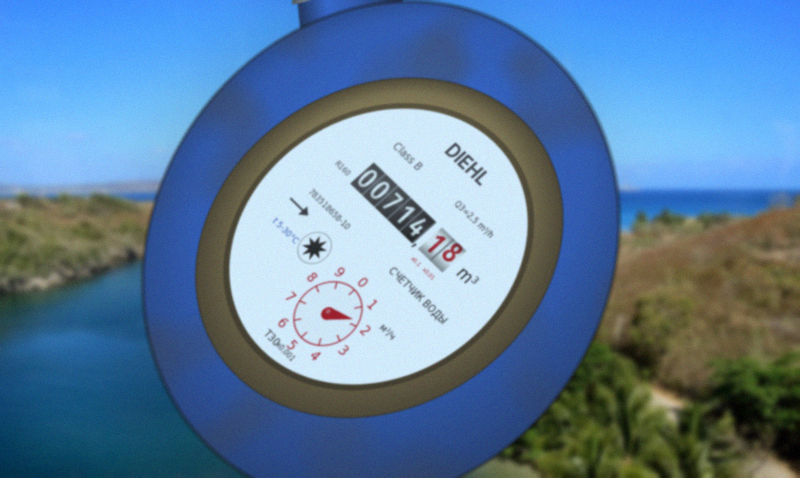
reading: **714.181** m³
